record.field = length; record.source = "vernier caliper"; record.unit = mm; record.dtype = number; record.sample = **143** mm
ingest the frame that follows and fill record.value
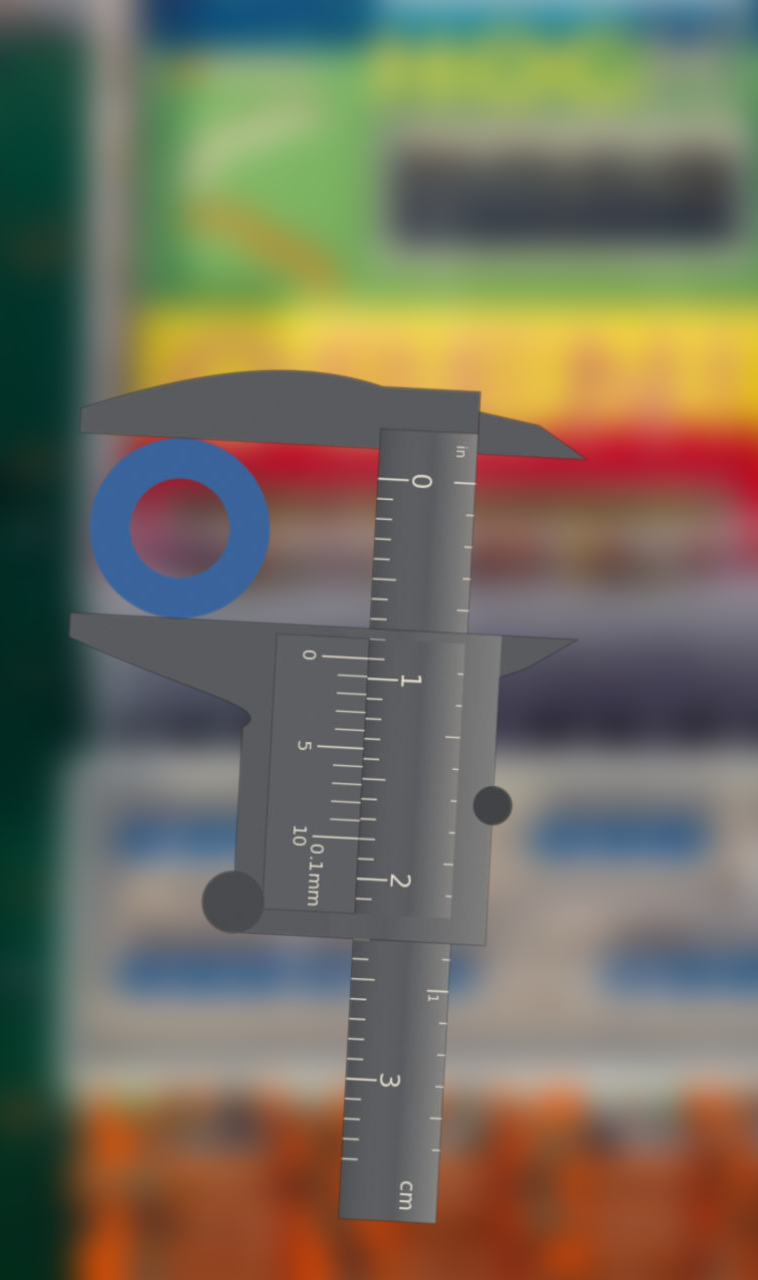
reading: **9.0** mm
